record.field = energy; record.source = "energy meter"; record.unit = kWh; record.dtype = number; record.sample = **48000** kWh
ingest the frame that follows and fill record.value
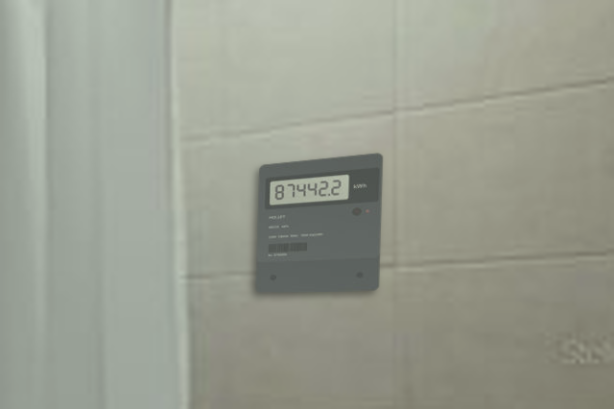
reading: **87442.2** kWh
